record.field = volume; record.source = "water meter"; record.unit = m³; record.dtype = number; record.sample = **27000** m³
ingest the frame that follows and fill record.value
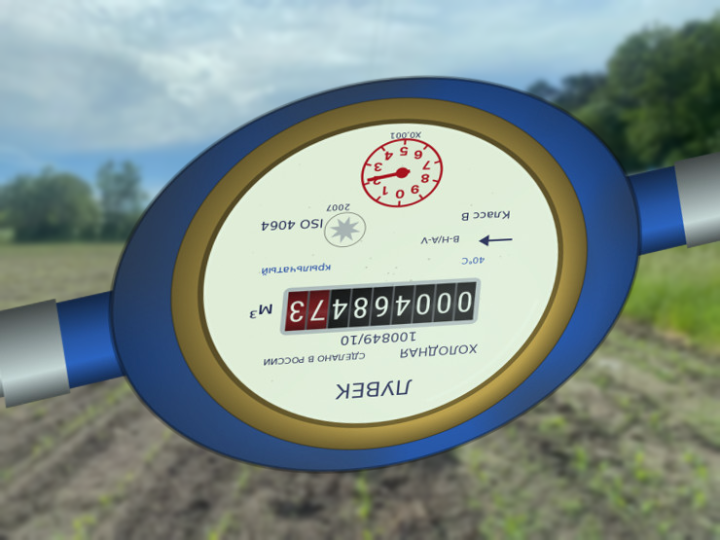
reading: **4684.732** m³
